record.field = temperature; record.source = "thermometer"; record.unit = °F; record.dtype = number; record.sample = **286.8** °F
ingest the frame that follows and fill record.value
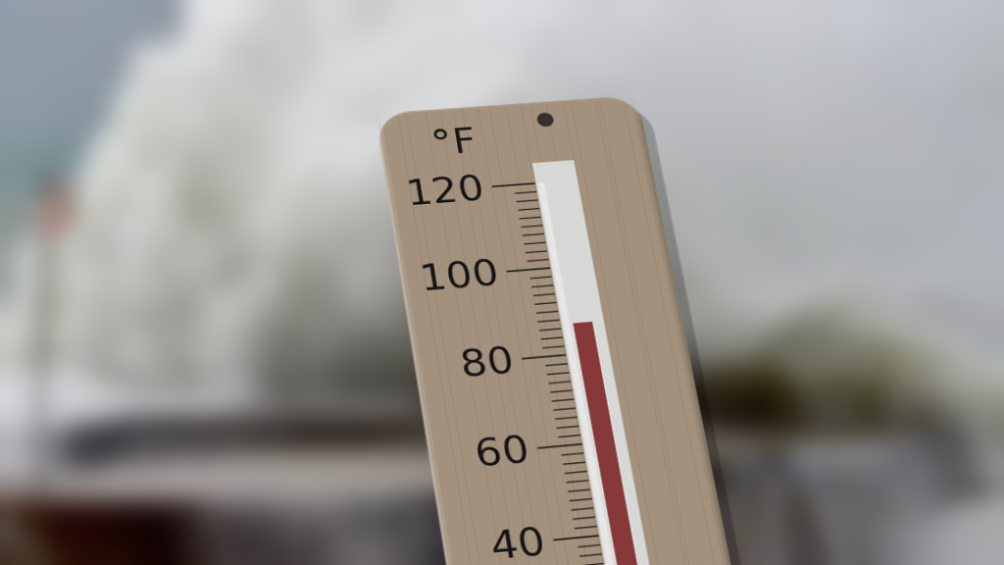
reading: **87** °F
